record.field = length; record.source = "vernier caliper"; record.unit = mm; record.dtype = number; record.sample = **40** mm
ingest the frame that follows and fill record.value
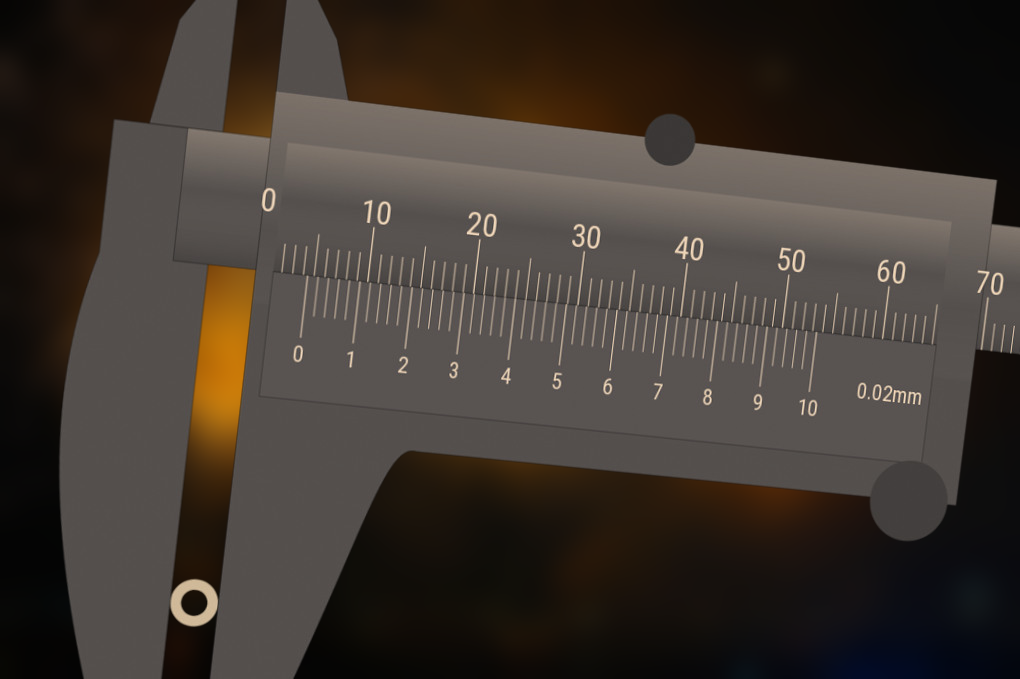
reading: **4.4** mm
